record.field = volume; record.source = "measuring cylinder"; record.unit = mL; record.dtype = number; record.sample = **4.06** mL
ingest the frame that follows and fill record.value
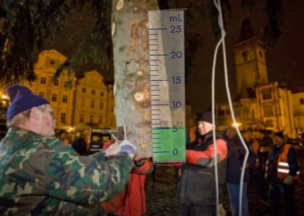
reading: **5** mL
